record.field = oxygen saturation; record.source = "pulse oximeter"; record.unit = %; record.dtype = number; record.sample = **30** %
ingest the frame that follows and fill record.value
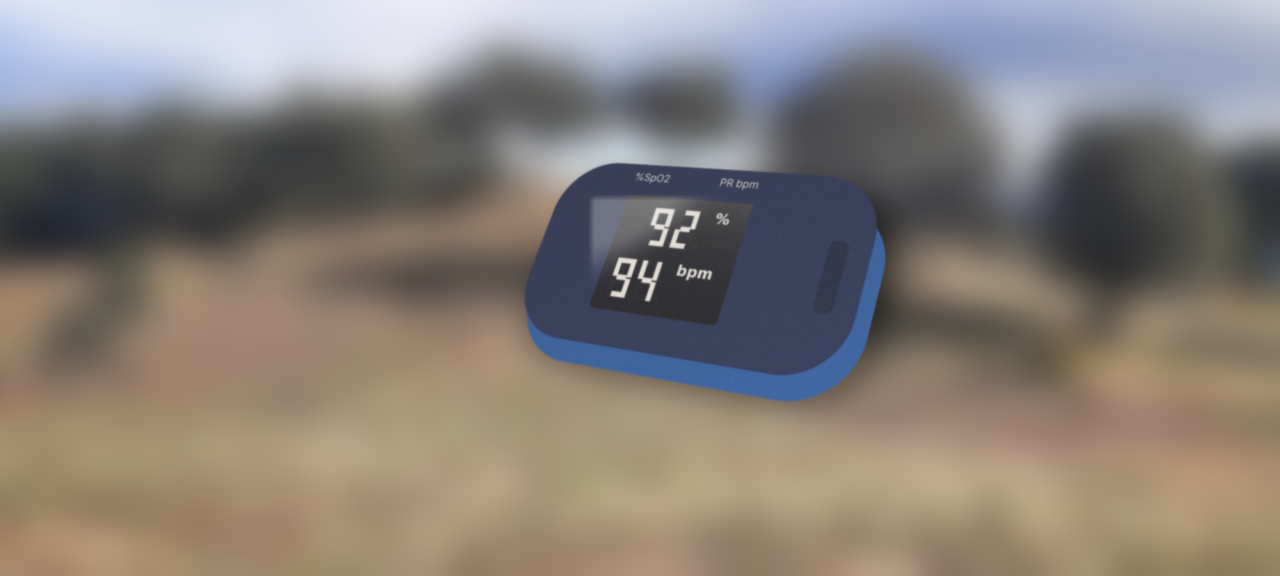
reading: **92** %
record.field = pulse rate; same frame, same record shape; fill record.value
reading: **94** bpm
